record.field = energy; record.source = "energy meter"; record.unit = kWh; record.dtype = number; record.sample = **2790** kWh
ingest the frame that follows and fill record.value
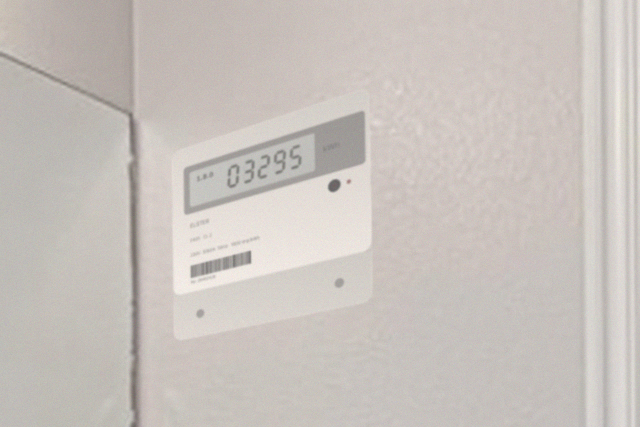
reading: **3295** kWh
